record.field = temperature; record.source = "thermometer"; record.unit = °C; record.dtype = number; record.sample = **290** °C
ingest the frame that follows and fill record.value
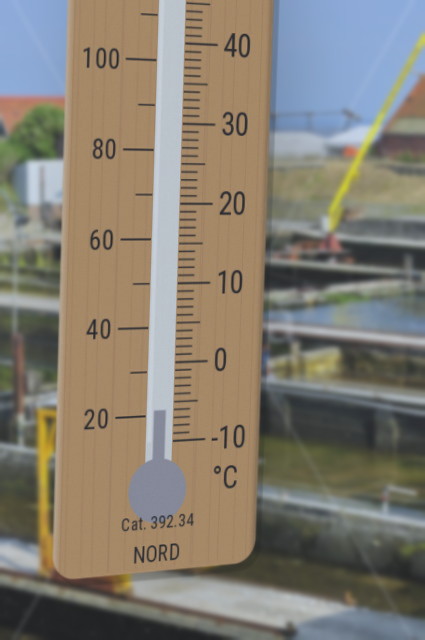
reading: **-6** °C
